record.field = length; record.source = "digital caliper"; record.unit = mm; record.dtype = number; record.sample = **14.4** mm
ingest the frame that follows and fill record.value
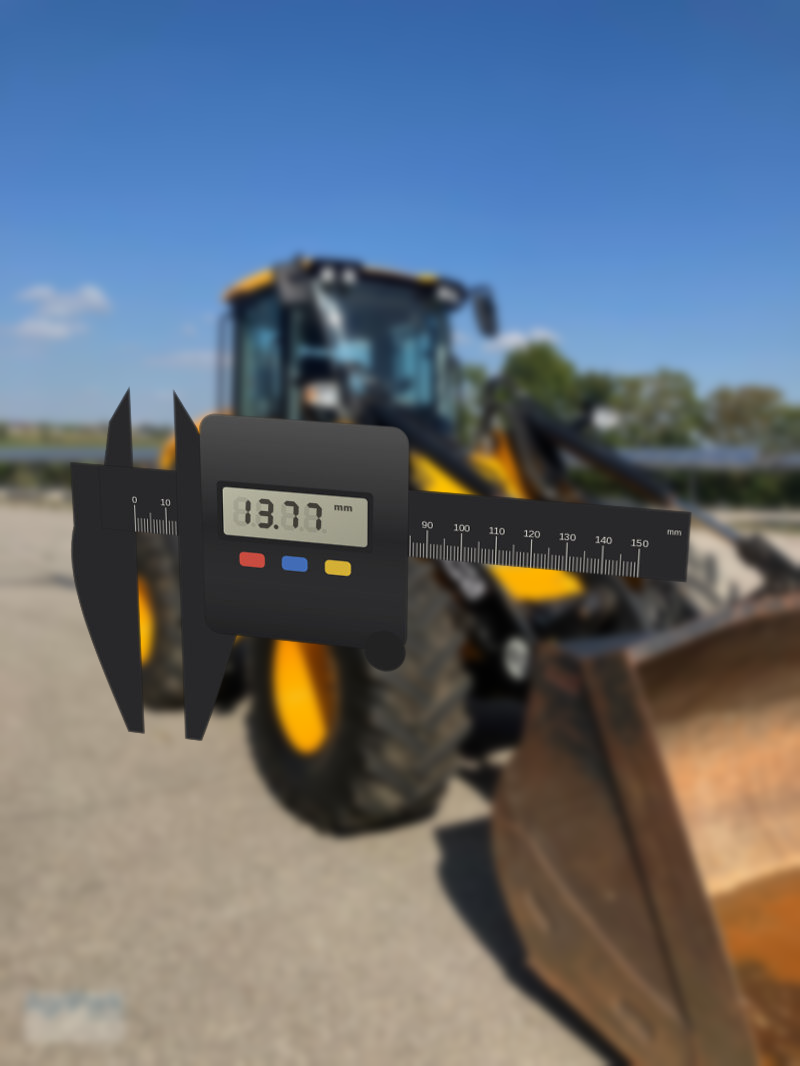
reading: **13.77** mm
